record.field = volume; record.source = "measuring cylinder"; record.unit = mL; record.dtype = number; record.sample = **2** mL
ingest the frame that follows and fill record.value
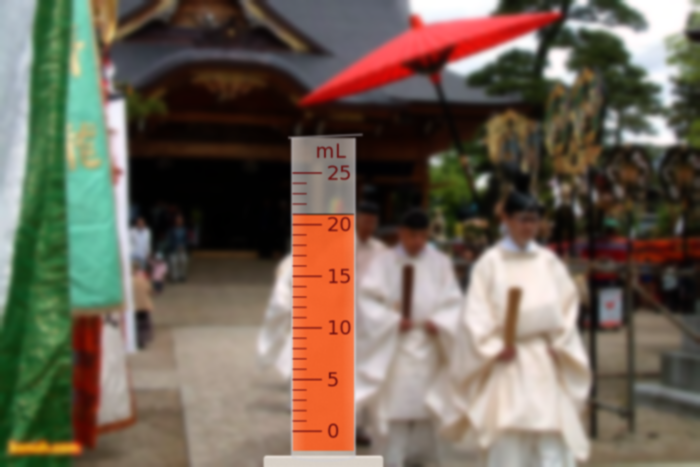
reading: **21** mL
